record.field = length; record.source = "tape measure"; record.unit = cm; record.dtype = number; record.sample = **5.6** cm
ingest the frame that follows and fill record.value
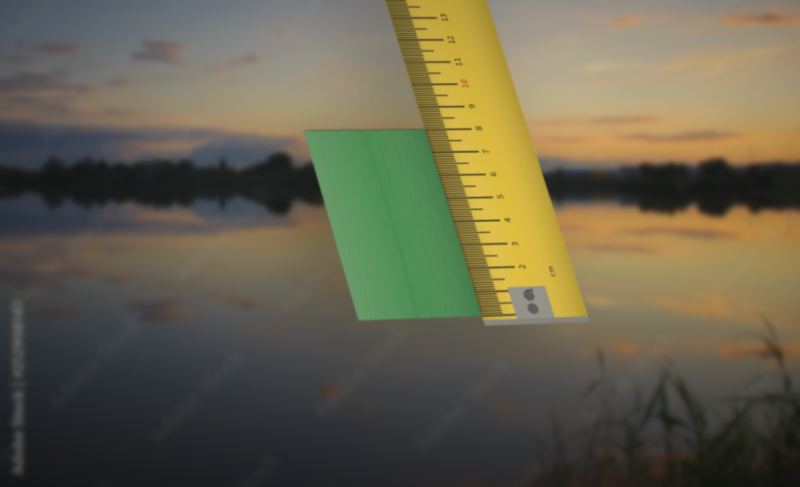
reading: **8** cm
